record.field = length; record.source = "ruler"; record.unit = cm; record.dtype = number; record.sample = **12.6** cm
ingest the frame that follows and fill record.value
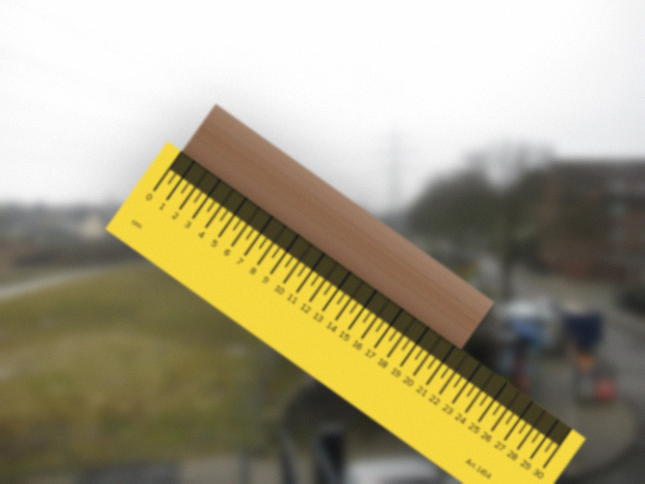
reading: **21.5** cm
